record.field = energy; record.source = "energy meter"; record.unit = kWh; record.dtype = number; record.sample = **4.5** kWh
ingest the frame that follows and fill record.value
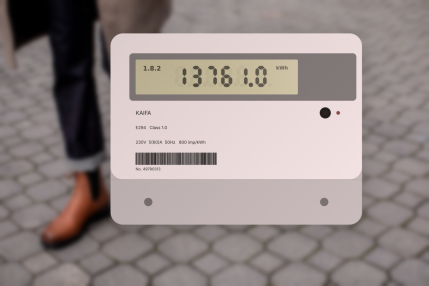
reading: **13761.0** kWh
